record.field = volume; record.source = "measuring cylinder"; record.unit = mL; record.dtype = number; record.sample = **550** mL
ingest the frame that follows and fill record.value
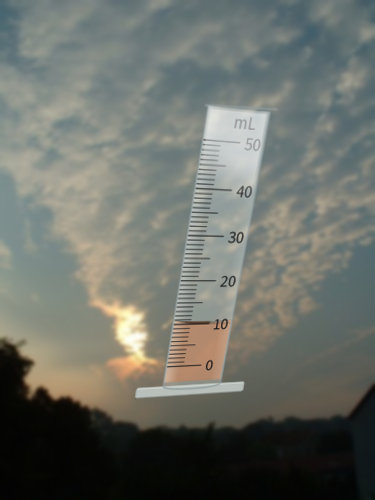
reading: **10** mL
